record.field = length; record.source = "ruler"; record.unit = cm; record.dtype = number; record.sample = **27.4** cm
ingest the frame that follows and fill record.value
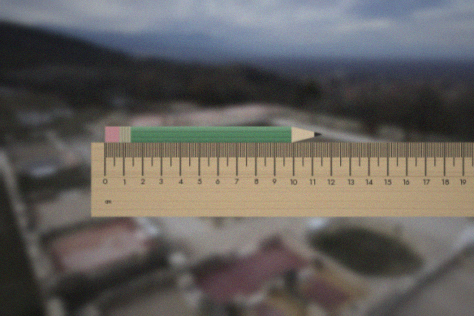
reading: **11.5** cm
